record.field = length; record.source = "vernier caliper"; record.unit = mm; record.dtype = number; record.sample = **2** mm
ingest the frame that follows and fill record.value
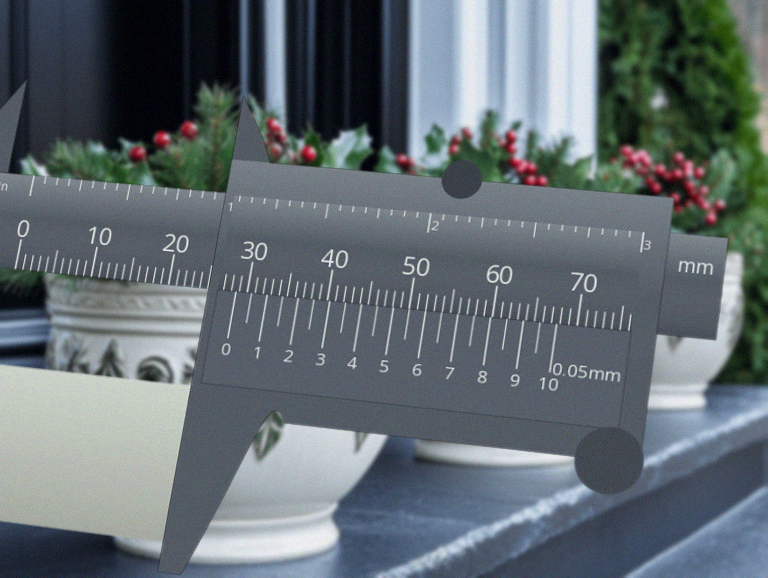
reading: **28.6** mm
